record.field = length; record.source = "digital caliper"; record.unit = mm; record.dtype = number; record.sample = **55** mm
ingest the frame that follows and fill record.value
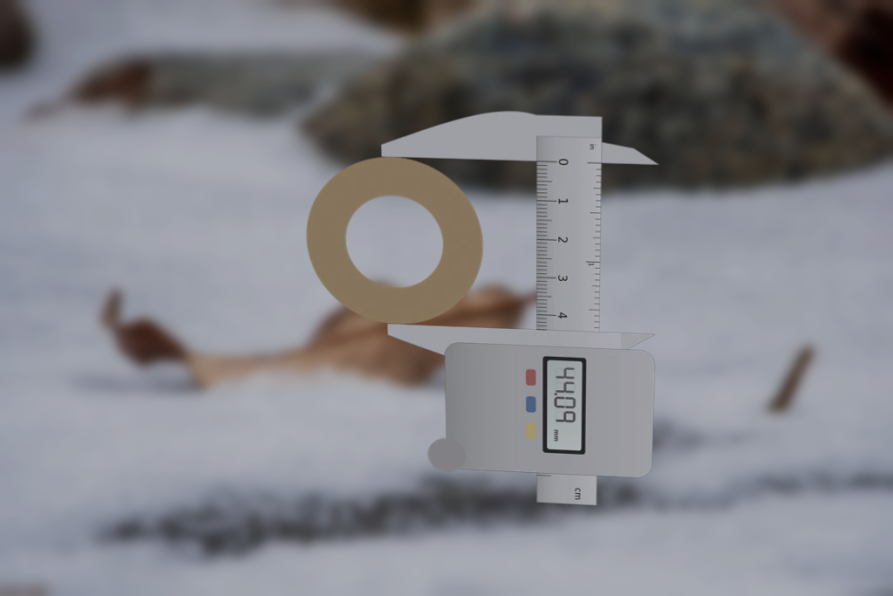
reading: **44.09** mm
